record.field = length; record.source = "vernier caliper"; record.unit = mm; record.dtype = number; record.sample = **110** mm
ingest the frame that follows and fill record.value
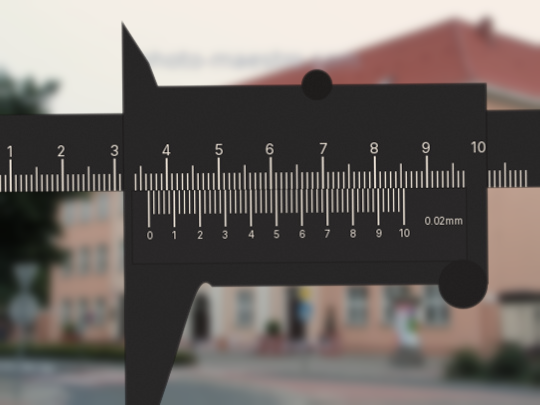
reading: **36.5** mm
